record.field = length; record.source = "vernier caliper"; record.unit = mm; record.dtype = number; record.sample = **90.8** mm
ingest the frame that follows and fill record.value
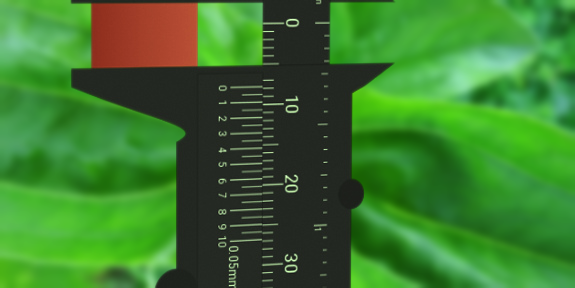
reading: **7.8** mm
